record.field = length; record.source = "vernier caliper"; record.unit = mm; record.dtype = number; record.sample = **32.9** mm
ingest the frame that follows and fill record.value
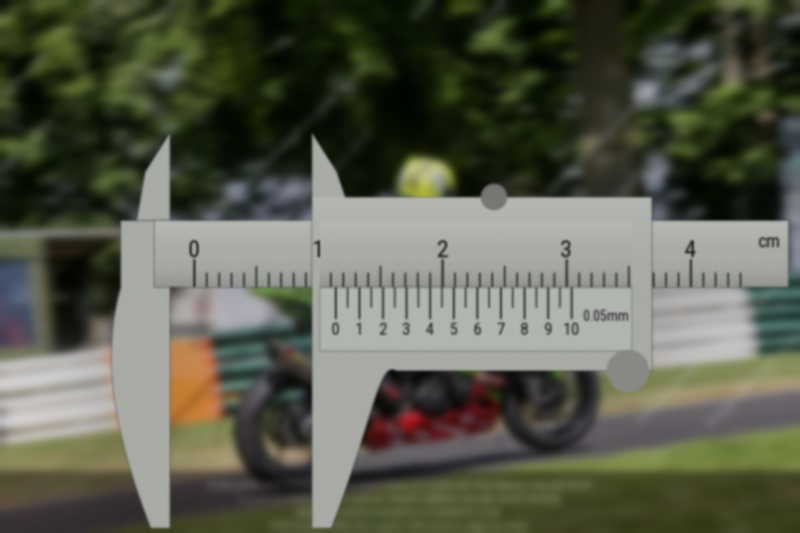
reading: **11.4** mm
